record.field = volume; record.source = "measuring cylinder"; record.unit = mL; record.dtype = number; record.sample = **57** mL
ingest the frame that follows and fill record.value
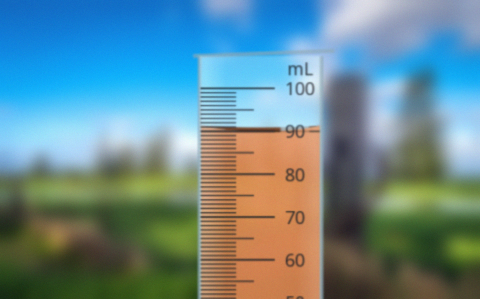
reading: **90** mL
